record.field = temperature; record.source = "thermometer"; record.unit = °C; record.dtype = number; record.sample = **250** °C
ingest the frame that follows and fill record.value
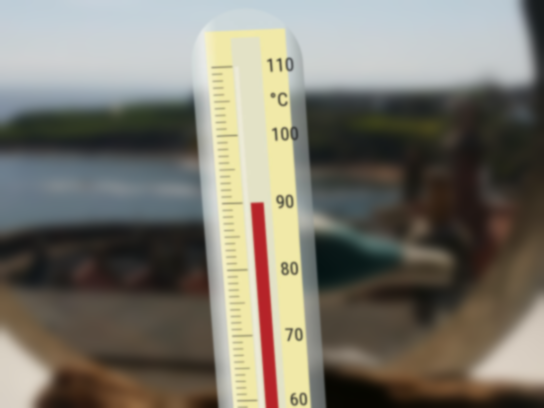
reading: **90** °C
